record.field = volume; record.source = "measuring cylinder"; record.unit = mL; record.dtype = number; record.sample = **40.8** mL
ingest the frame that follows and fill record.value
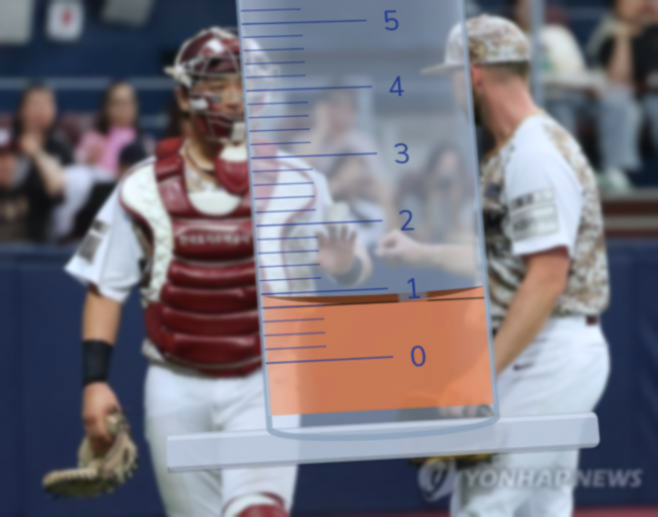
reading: **0.8** mL
